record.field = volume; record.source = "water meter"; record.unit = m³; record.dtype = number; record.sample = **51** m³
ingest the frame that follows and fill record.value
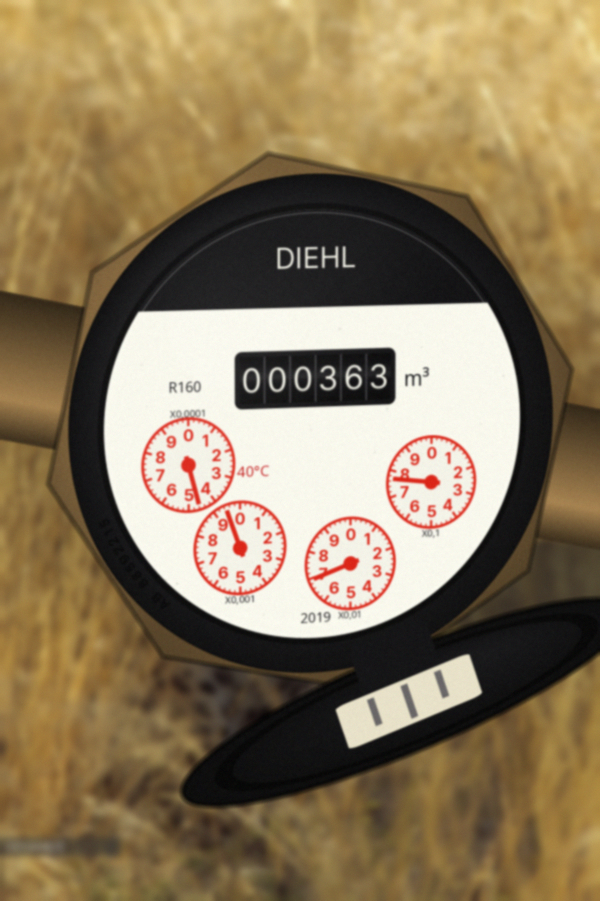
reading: **363.7694** m³
